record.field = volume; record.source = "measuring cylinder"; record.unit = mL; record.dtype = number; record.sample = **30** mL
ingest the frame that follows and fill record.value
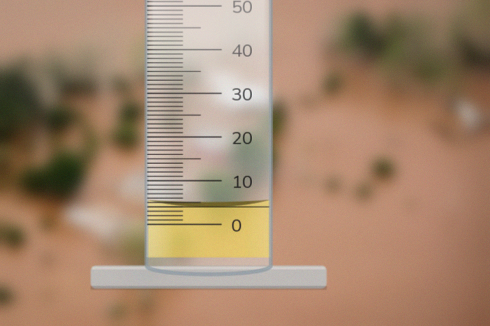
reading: **4** mL
